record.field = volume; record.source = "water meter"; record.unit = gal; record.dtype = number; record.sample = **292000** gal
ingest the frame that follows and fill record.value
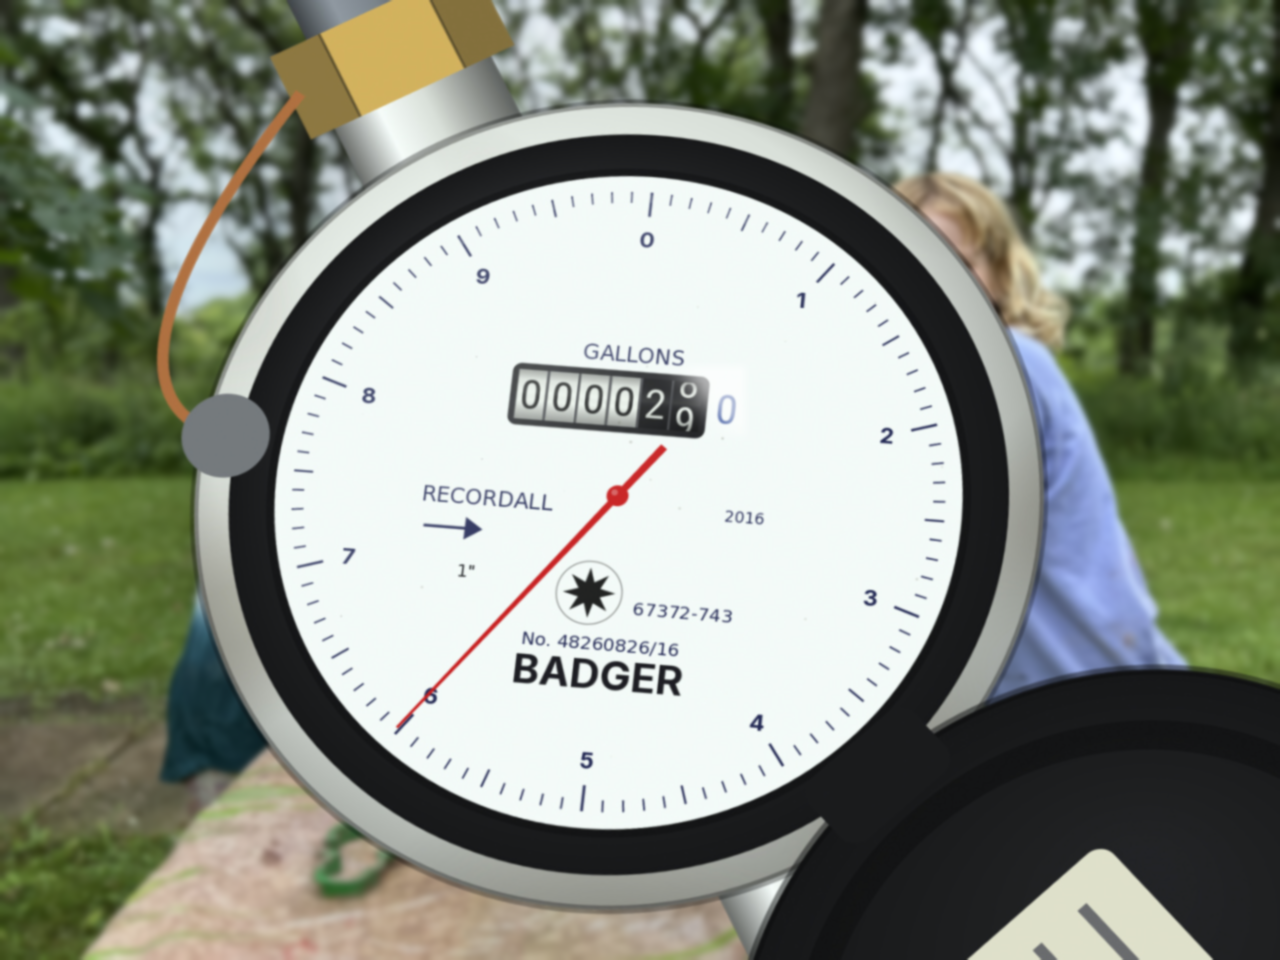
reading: **286.0** gal
